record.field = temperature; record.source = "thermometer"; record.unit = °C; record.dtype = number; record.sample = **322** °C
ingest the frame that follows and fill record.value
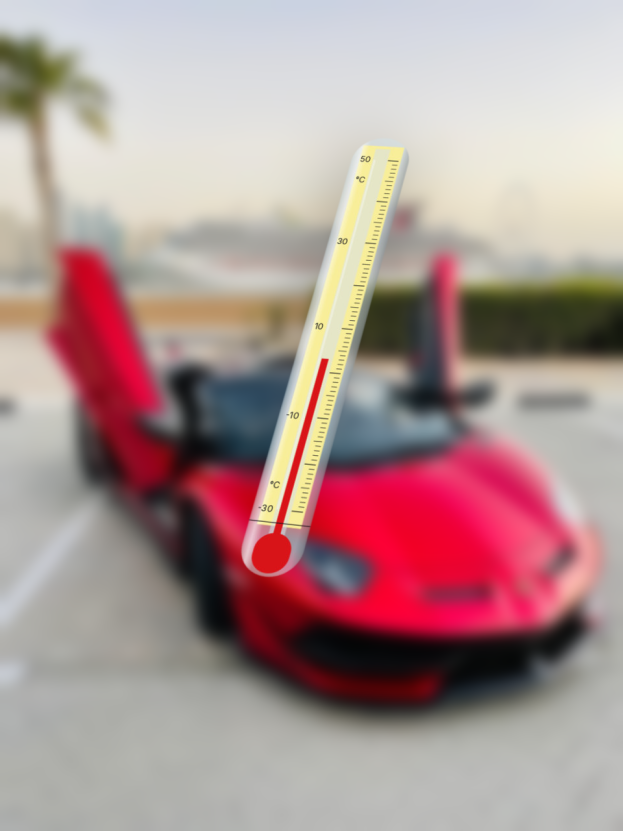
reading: **3** °C
